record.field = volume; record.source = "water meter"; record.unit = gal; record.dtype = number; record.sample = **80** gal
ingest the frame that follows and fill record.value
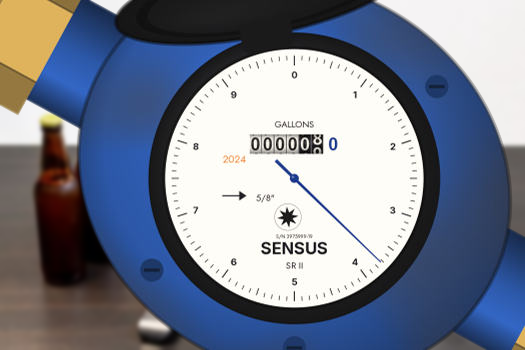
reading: **83.7** gal
